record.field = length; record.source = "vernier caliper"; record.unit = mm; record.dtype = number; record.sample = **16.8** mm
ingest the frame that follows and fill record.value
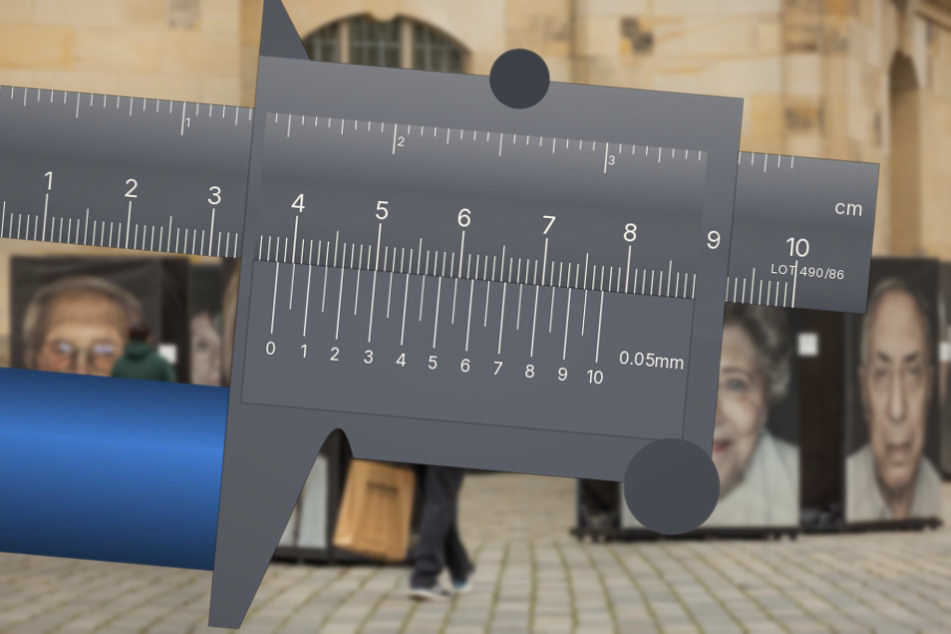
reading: **38.2** mm
